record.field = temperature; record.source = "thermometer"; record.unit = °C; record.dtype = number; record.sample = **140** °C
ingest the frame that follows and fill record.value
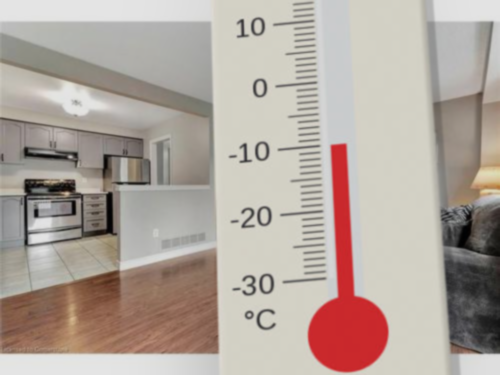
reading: **-10** °C
